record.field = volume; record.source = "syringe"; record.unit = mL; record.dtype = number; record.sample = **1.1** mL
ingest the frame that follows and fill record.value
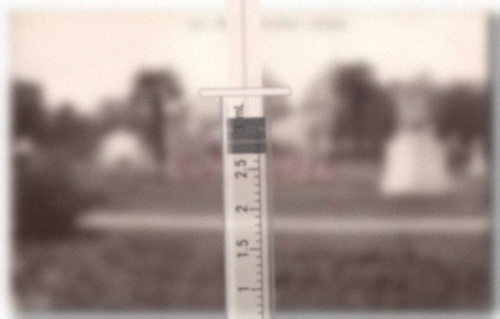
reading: **2.7** mL
